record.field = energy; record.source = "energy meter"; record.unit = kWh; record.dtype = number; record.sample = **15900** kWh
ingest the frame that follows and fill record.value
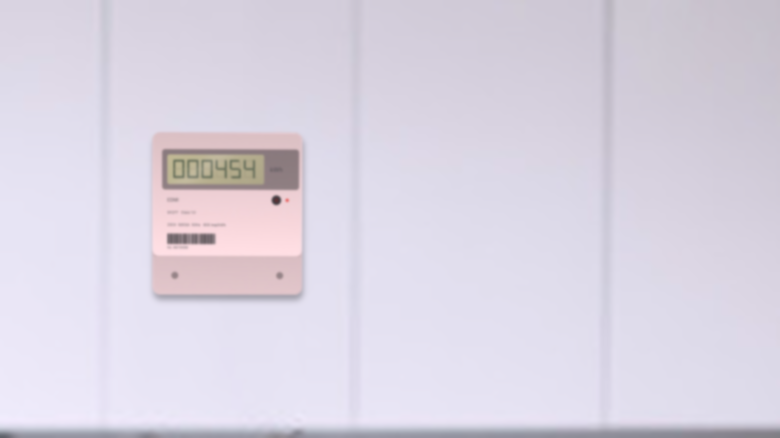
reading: **454** kWh
